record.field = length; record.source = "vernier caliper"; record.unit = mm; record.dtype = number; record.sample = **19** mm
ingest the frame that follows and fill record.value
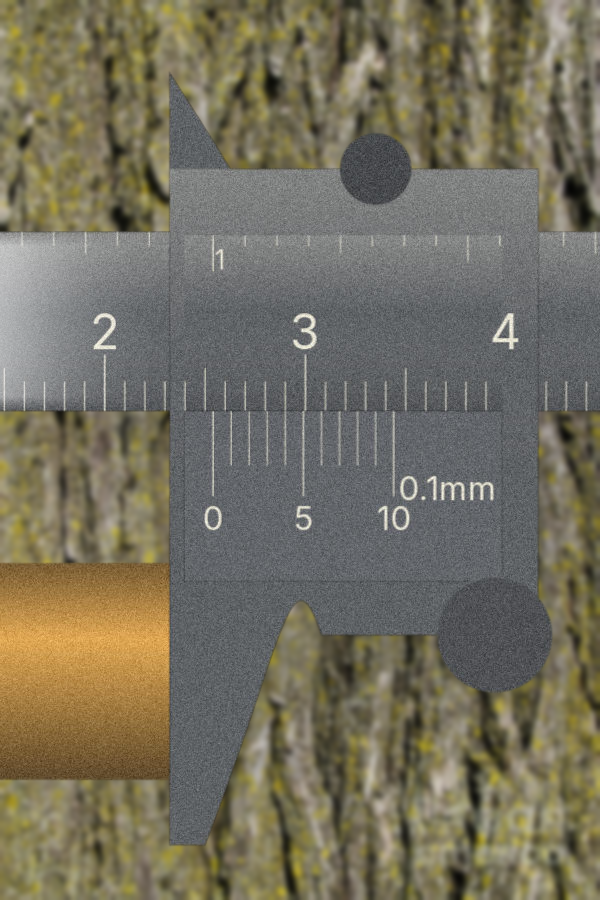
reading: **25.4** mm
